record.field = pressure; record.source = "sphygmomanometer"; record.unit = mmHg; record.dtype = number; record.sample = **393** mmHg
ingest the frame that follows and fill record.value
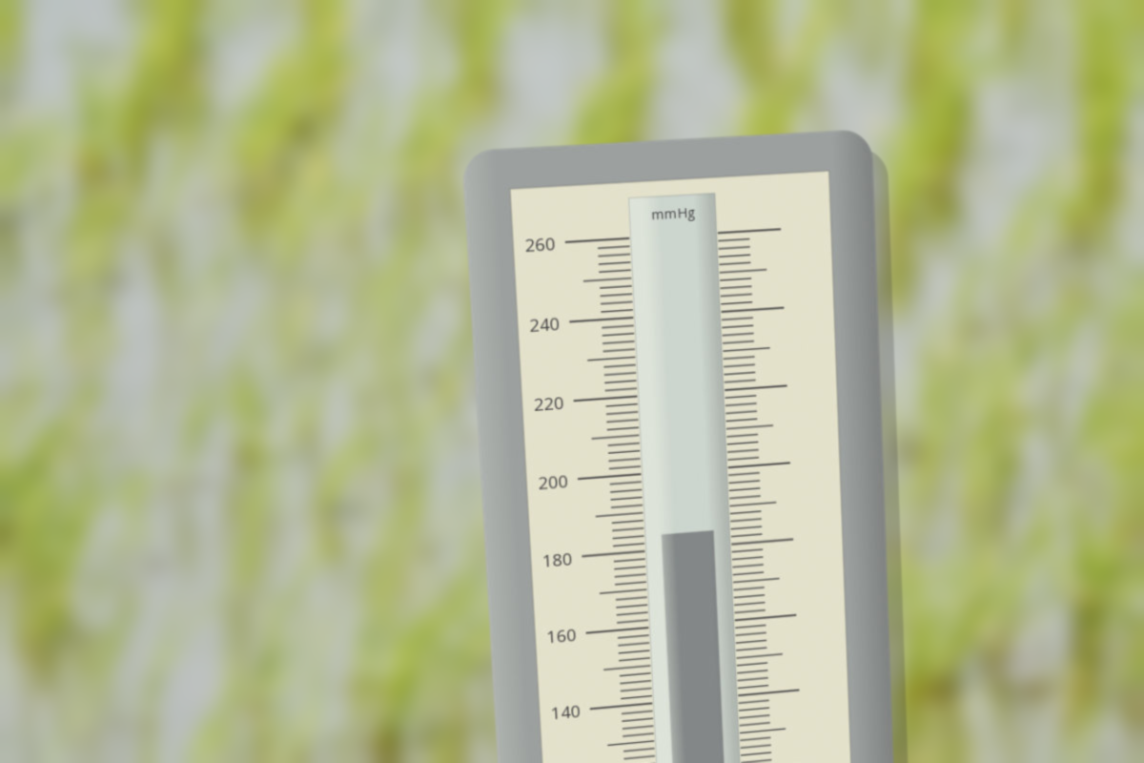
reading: **184** mmHg
